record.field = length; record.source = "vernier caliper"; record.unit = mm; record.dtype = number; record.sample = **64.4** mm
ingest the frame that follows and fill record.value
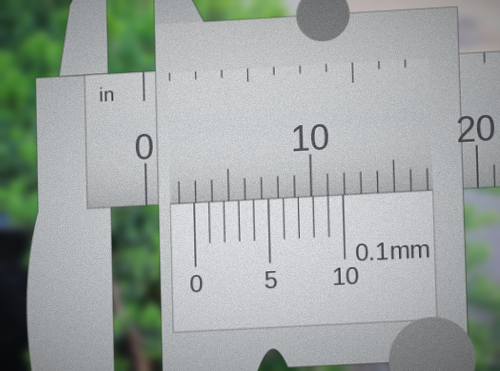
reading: **2.9** mm
